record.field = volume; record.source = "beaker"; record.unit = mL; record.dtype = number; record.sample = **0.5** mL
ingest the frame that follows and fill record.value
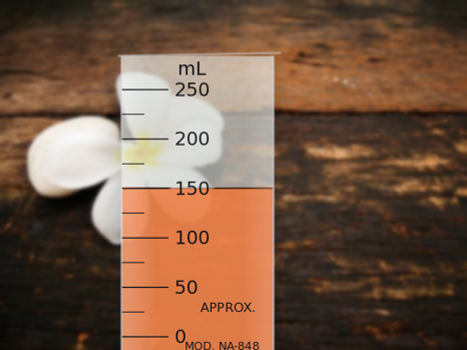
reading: **150** mL
